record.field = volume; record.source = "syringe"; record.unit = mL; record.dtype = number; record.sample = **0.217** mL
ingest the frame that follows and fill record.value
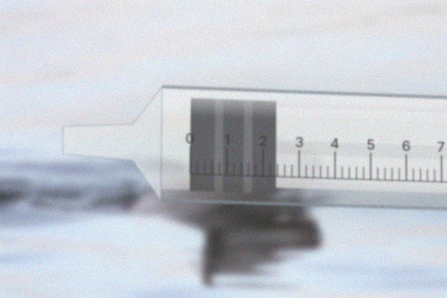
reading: **0** mL
